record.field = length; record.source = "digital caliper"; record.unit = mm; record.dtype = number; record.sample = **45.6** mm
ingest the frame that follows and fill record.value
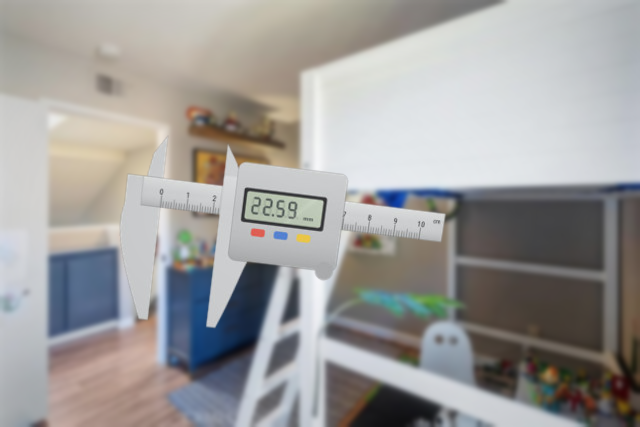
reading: **22.59** mm
